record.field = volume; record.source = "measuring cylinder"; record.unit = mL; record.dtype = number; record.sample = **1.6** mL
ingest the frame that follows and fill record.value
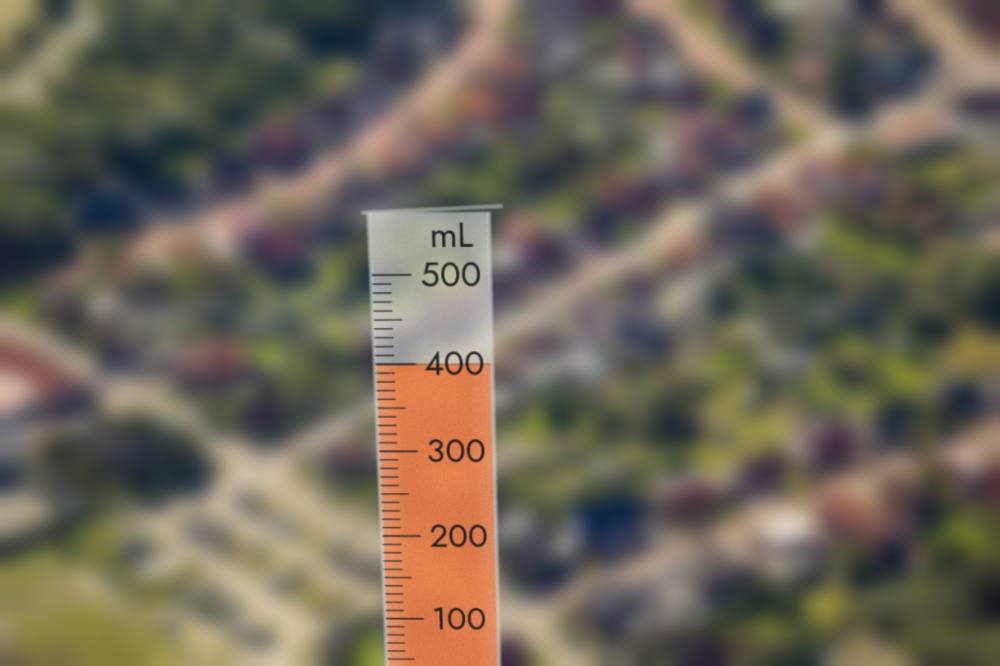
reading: **400** mL
